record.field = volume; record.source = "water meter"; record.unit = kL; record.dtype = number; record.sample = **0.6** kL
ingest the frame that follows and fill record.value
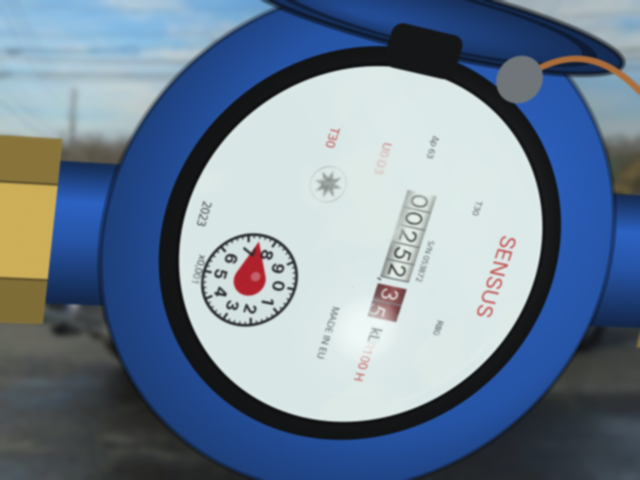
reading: **252.347** kL
